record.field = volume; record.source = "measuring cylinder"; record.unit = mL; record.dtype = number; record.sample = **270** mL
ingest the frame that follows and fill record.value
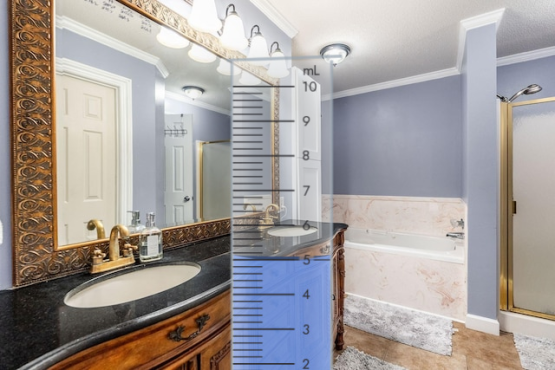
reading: **5** mL
